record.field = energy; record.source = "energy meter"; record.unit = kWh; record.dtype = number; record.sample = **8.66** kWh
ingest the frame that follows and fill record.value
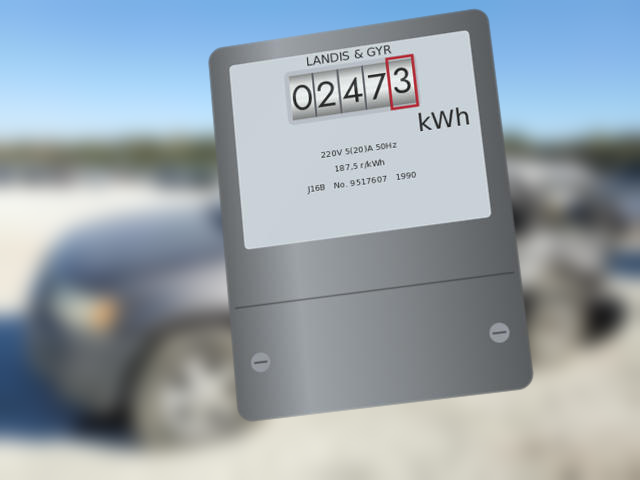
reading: **247.3** kWh
